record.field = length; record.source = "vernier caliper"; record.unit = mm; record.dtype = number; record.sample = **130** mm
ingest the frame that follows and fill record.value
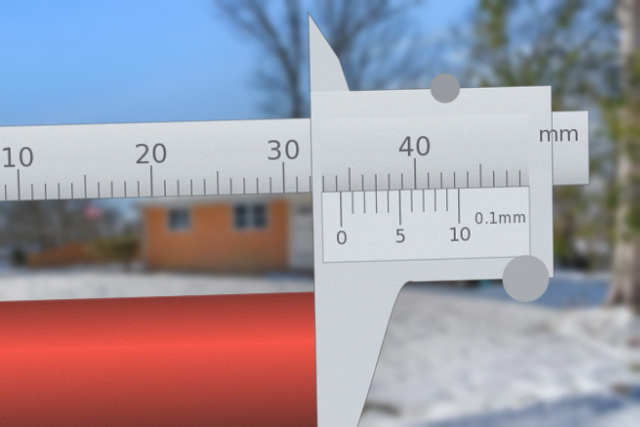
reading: **34.3** mm
